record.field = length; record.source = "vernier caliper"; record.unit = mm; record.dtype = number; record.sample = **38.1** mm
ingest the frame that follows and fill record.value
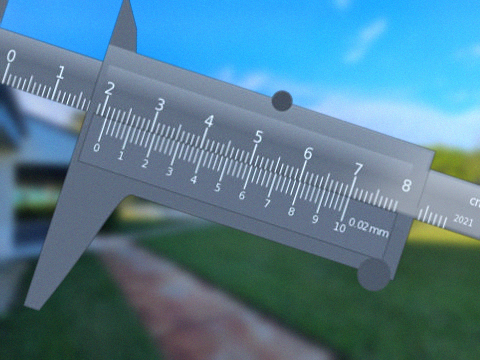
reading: **21.0** mm
